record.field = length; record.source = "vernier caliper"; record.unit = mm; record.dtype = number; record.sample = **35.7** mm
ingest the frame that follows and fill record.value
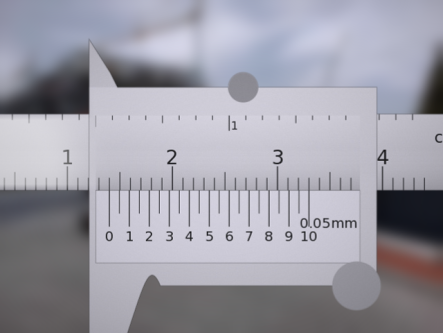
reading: **14.0** mm
